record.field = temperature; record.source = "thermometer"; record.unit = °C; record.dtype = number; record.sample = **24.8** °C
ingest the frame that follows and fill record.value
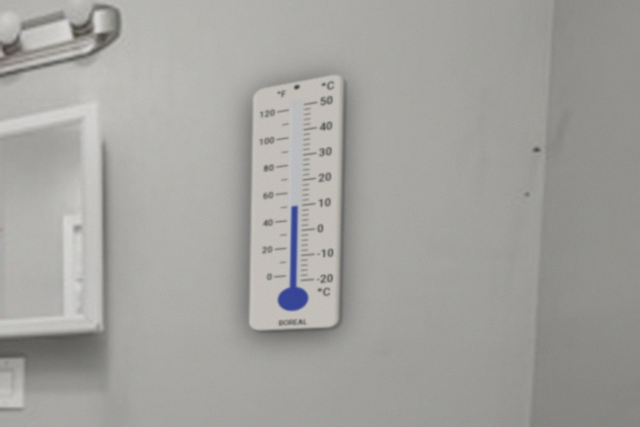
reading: **10** °C
